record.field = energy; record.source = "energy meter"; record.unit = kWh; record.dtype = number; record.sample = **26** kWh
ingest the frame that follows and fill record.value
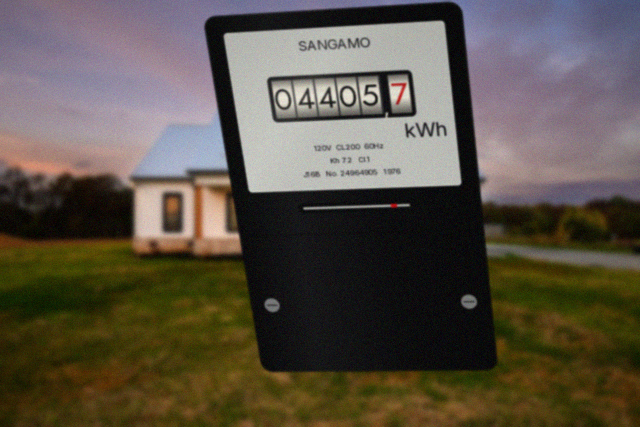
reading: **4405.7** kWh
